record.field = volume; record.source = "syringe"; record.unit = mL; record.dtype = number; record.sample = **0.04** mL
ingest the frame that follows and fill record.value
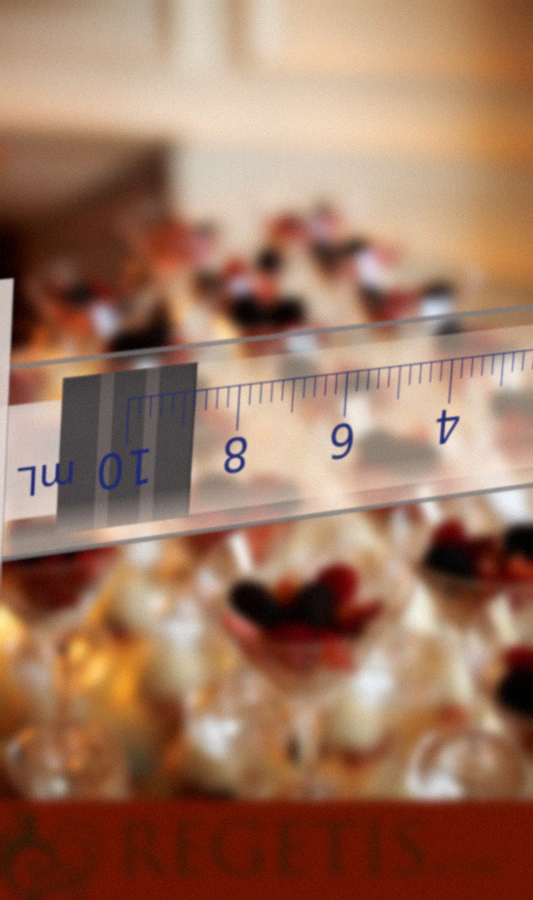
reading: **8.8** mL
